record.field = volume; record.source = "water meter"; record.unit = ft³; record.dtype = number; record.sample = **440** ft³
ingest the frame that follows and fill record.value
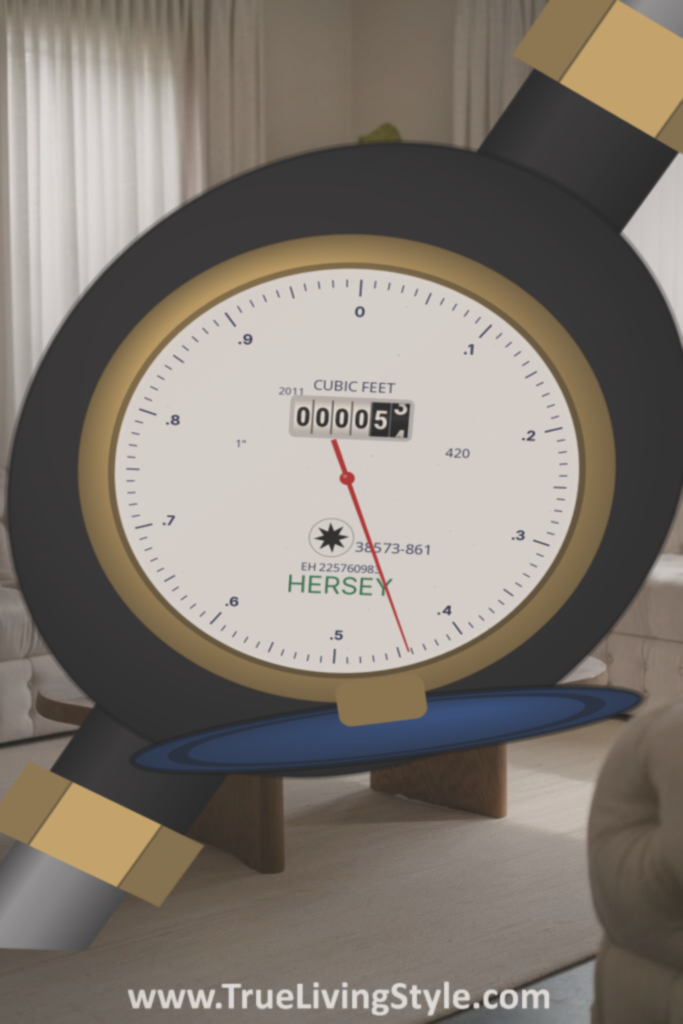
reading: **53.44** ft³
